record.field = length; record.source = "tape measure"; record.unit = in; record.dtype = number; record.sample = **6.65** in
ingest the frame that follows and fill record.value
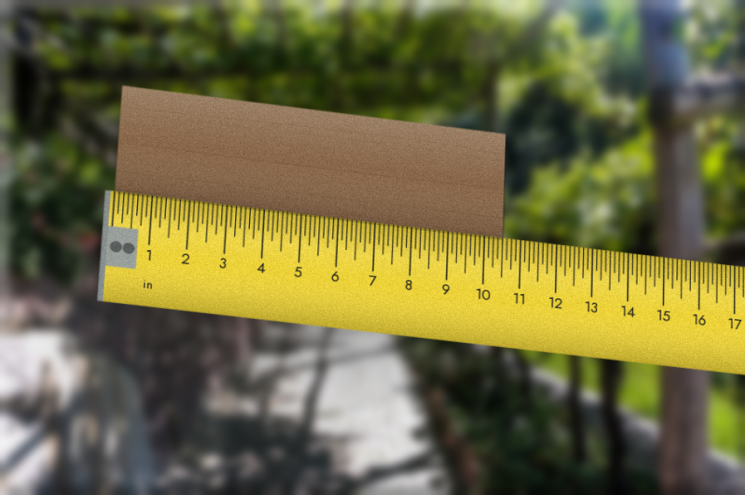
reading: **10.5** in
